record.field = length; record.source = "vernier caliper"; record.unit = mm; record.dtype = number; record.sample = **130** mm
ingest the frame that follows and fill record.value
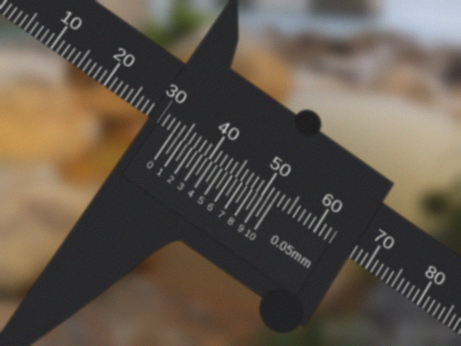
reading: **33.0** mm
